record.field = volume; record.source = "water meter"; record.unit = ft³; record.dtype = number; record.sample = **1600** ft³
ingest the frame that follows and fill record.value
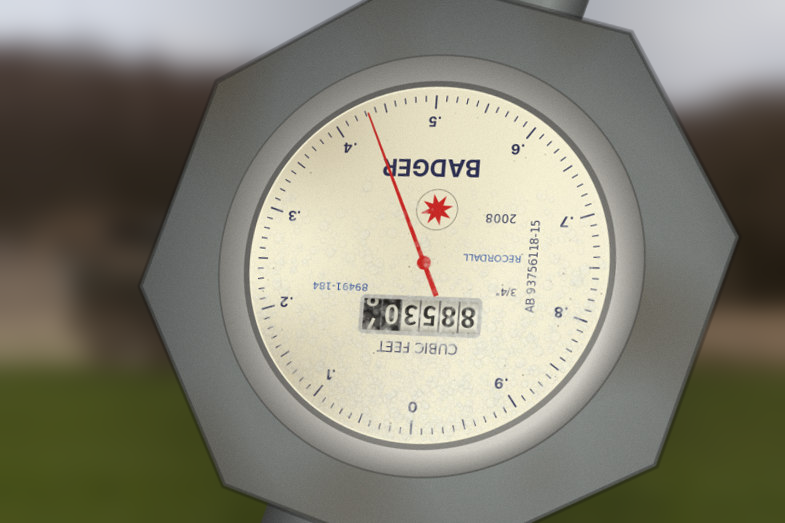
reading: **885307.43** ft³
